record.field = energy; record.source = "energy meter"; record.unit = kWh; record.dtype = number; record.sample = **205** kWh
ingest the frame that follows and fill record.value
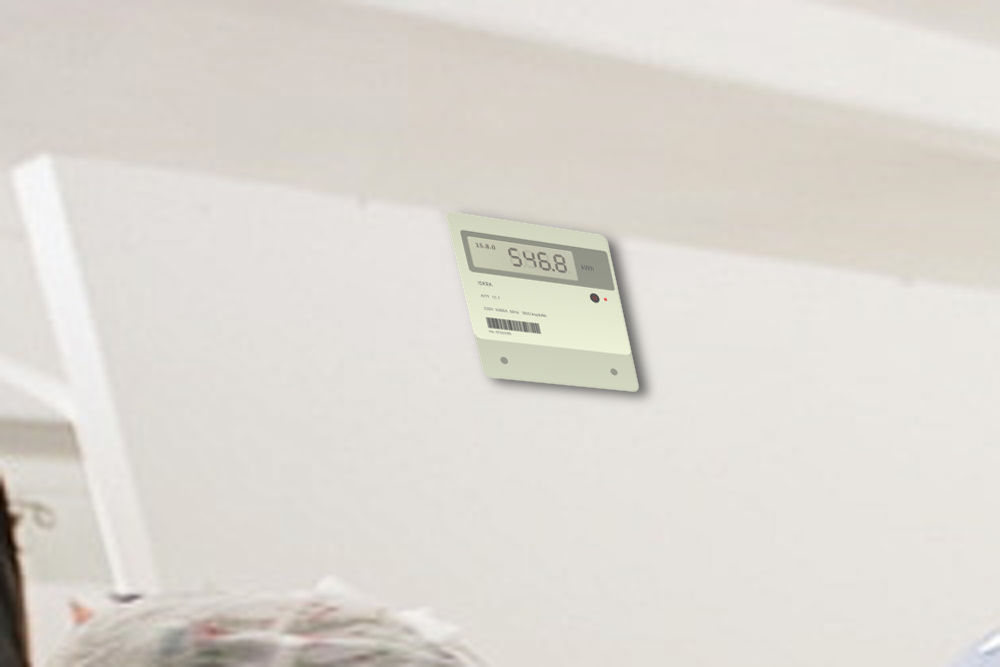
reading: **546.8** kWh
